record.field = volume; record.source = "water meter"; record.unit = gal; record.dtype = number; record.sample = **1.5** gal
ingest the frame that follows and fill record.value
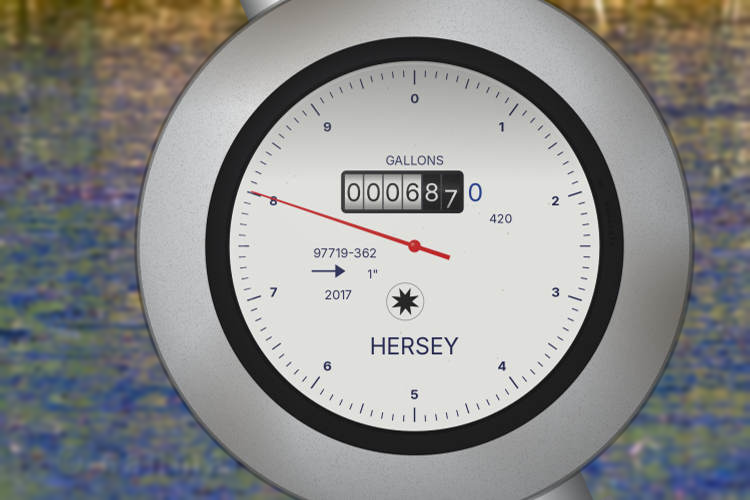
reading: **6868.0** gal
